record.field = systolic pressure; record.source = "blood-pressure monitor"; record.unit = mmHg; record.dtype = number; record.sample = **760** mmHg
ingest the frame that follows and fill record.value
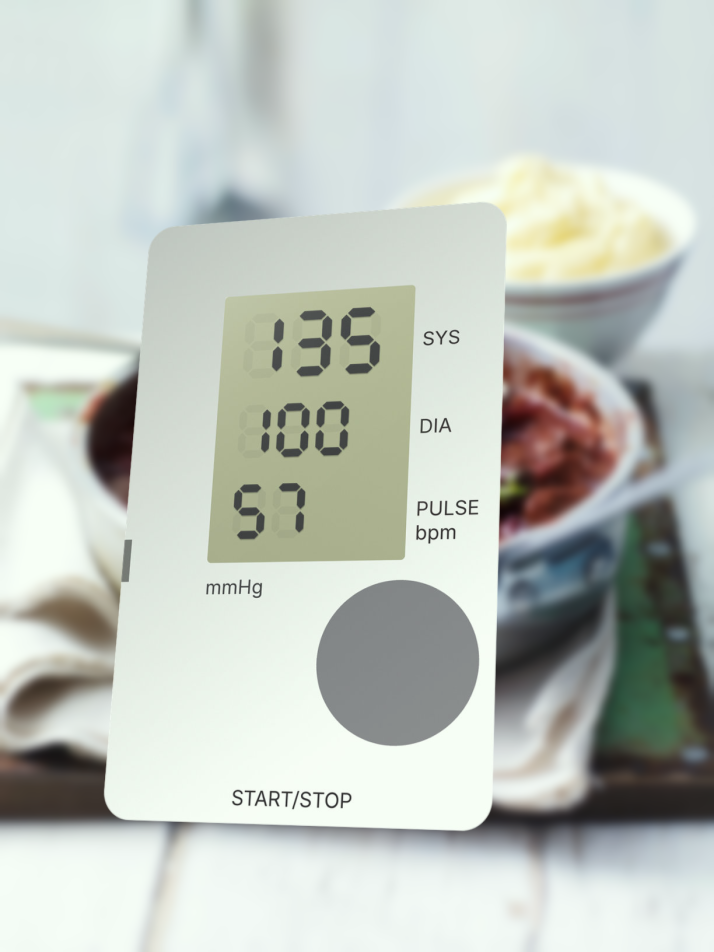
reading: **135** mmHg
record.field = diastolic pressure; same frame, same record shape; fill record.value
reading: **100** mmHg
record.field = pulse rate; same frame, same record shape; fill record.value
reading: **57** bpm
